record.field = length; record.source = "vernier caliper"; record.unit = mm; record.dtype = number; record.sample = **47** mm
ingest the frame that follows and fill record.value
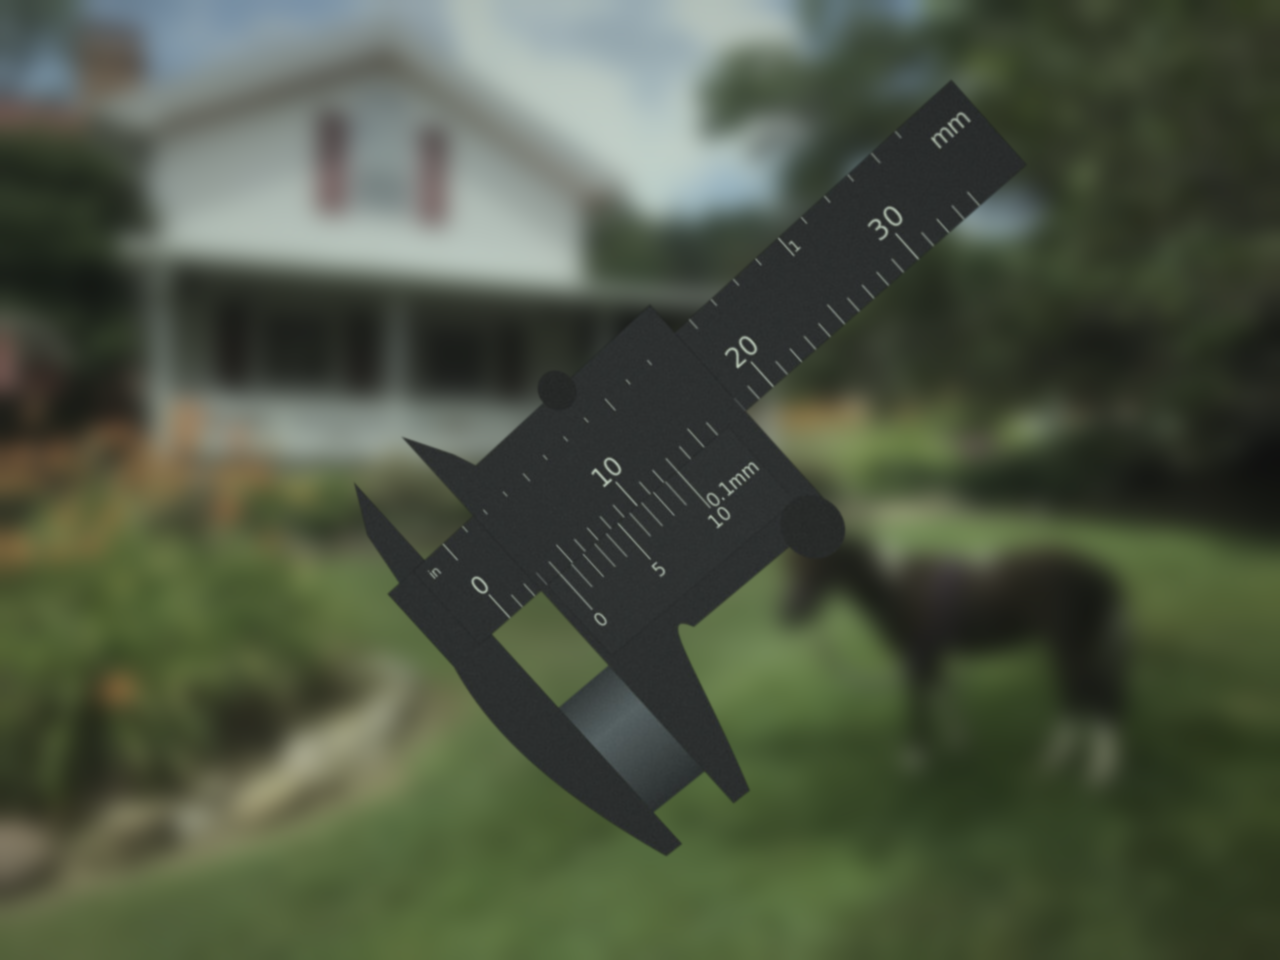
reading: **4.0** mm
